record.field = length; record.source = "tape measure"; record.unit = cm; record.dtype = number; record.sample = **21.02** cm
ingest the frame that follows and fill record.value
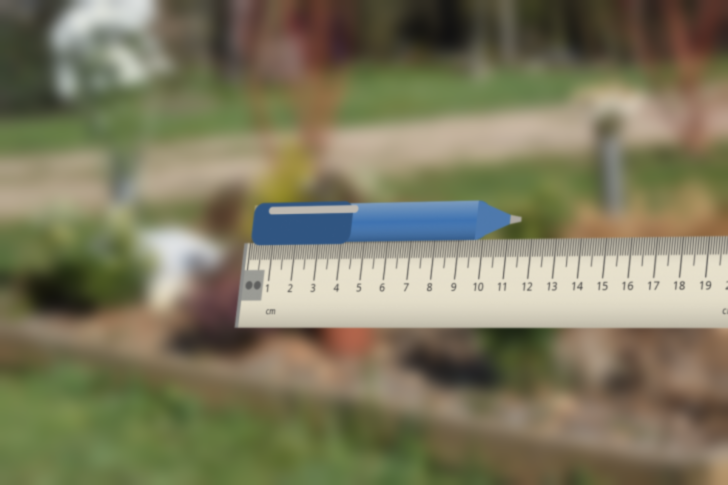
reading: **11.5** cm
